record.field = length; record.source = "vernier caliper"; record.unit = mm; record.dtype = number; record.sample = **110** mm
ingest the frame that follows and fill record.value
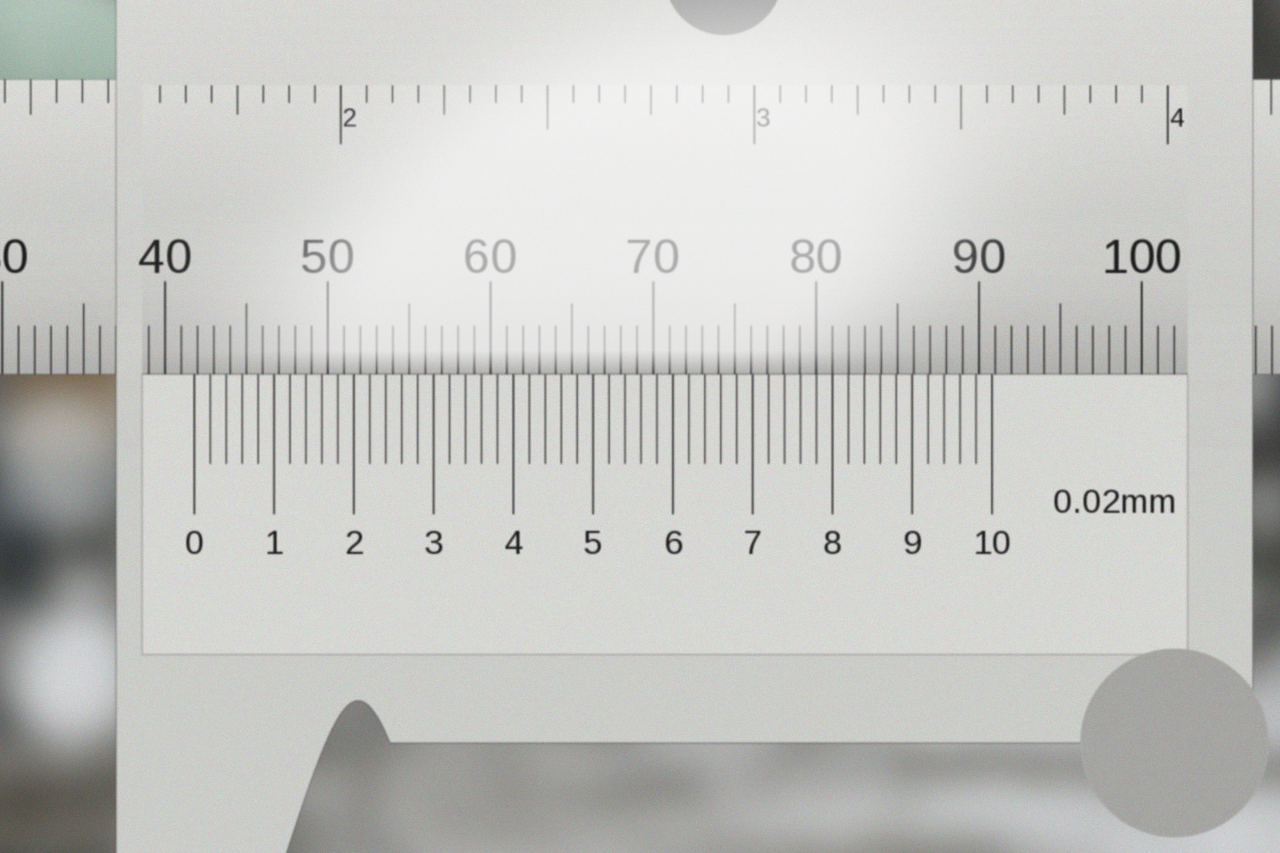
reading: **41.8** mm
